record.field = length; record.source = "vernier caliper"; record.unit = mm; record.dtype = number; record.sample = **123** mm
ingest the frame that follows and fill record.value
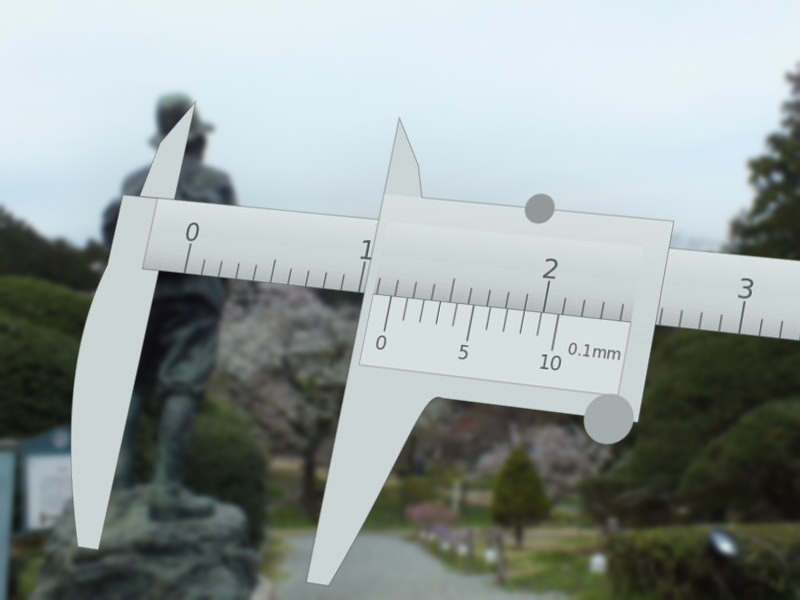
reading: **11.8** mm
